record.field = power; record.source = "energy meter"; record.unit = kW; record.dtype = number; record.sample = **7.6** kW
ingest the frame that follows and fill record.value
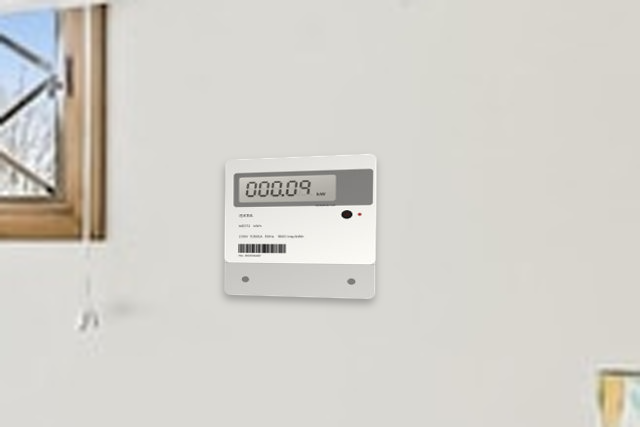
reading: **0.09** kW
